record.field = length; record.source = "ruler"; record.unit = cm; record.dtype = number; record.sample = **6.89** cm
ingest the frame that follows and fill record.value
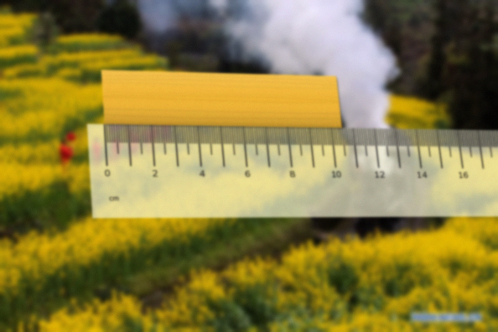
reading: **10.5** cm
